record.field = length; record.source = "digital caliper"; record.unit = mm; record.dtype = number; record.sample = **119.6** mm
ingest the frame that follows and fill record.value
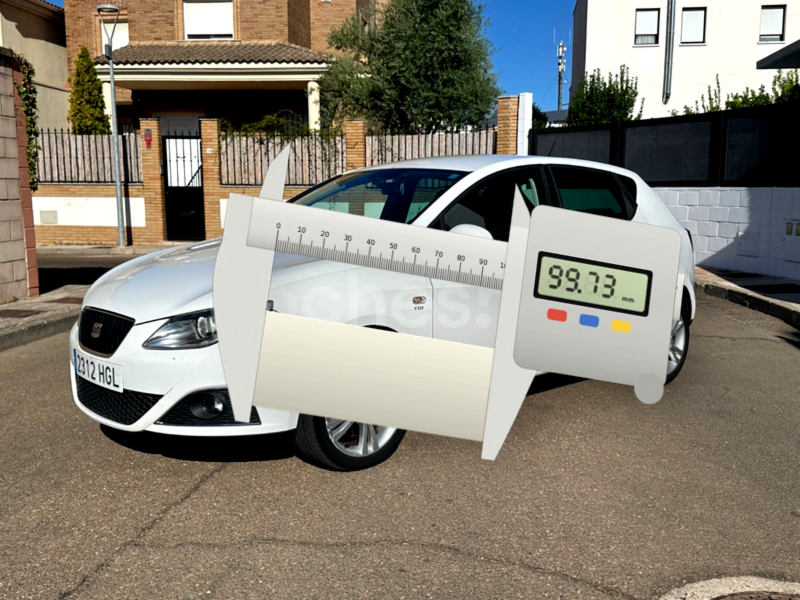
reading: **99.73** mm
